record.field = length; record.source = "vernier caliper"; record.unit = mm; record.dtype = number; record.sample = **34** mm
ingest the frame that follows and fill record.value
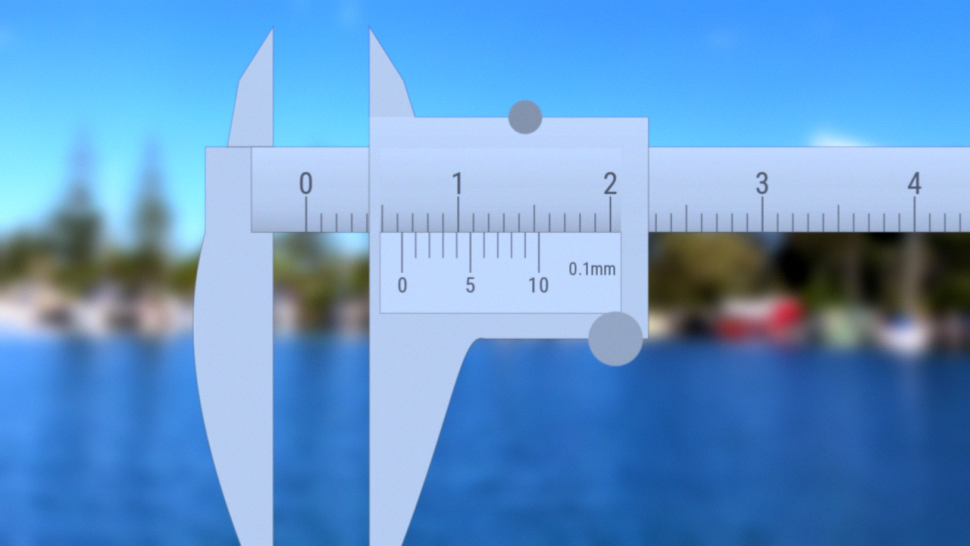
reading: **6.3** mm
